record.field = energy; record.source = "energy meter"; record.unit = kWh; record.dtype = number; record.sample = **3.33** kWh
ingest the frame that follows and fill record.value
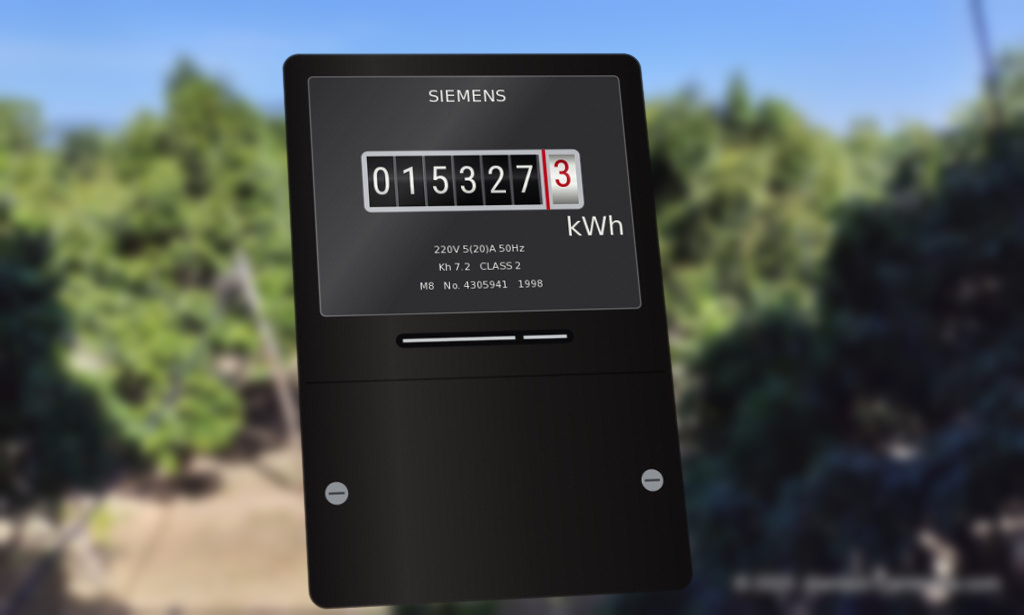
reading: **15327.3** kWh
